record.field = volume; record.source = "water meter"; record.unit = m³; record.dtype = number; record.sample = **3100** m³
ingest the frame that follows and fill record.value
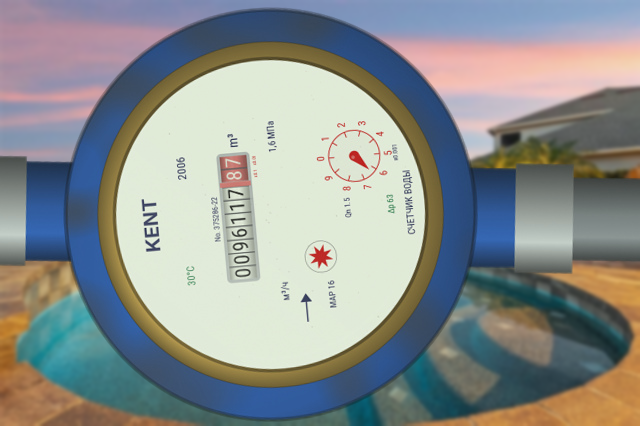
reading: **96117.876** m³
